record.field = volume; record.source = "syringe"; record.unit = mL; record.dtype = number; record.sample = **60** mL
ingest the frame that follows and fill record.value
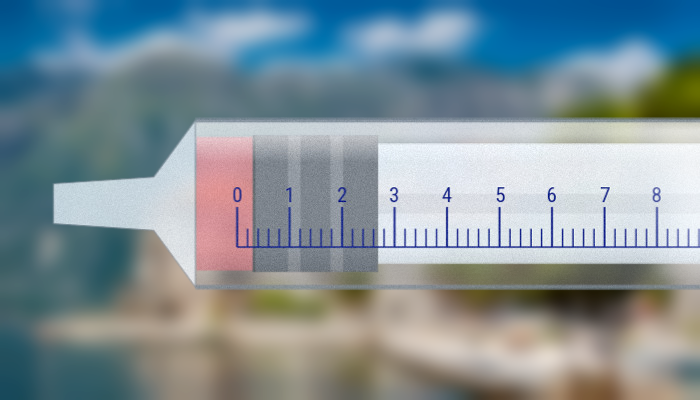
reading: **0.3** mL
